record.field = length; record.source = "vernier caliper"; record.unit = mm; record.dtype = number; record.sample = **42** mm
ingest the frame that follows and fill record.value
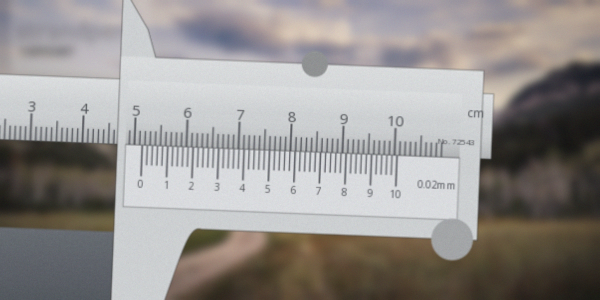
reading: **51.5** mm
